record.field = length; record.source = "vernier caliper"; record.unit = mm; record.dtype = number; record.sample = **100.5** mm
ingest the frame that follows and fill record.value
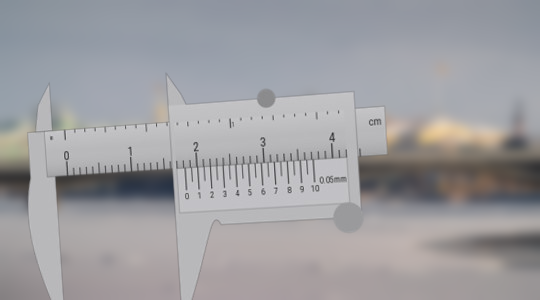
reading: **18.2** mm
